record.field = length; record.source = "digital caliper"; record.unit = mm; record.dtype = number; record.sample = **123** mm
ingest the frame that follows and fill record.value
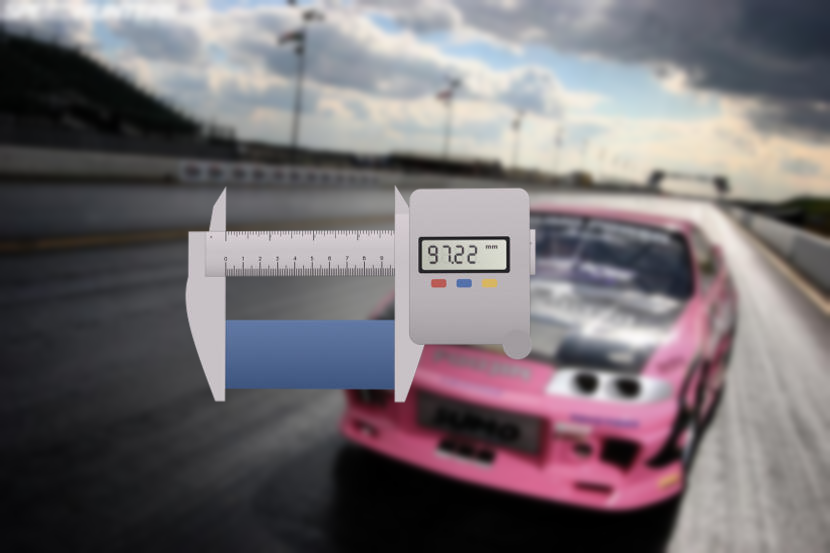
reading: **97.22** mm
